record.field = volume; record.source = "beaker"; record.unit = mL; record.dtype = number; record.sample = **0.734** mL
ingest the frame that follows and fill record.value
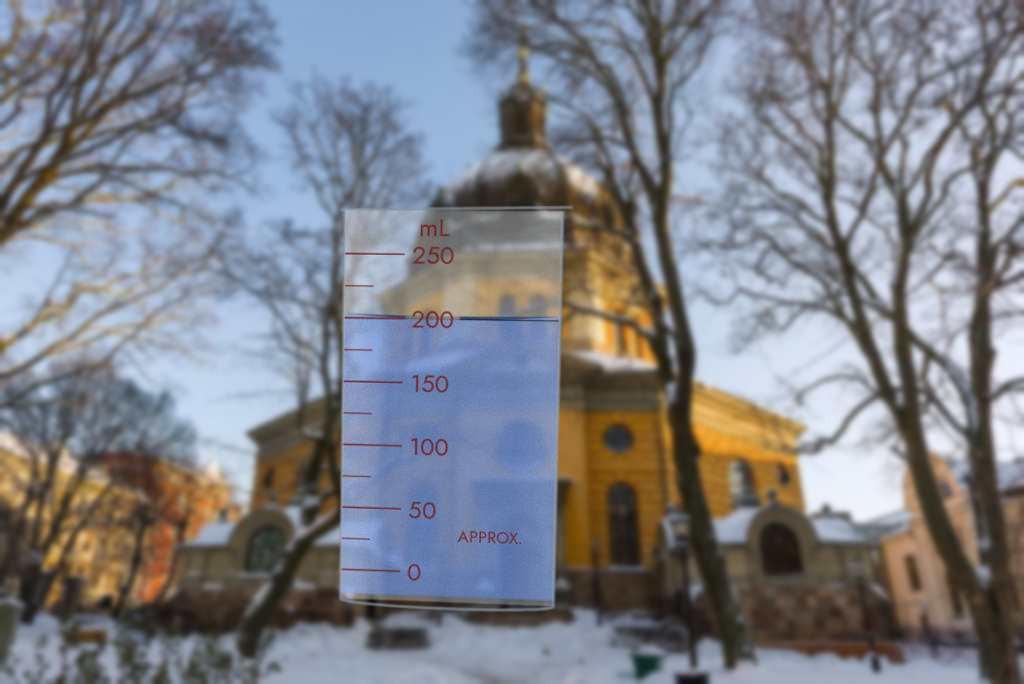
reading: **200** mL
